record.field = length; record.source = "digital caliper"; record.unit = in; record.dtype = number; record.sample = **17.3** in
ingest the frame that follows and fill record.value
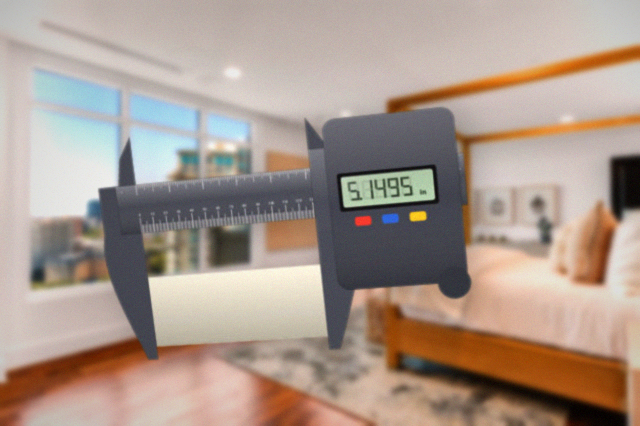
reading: **5.1495** in
